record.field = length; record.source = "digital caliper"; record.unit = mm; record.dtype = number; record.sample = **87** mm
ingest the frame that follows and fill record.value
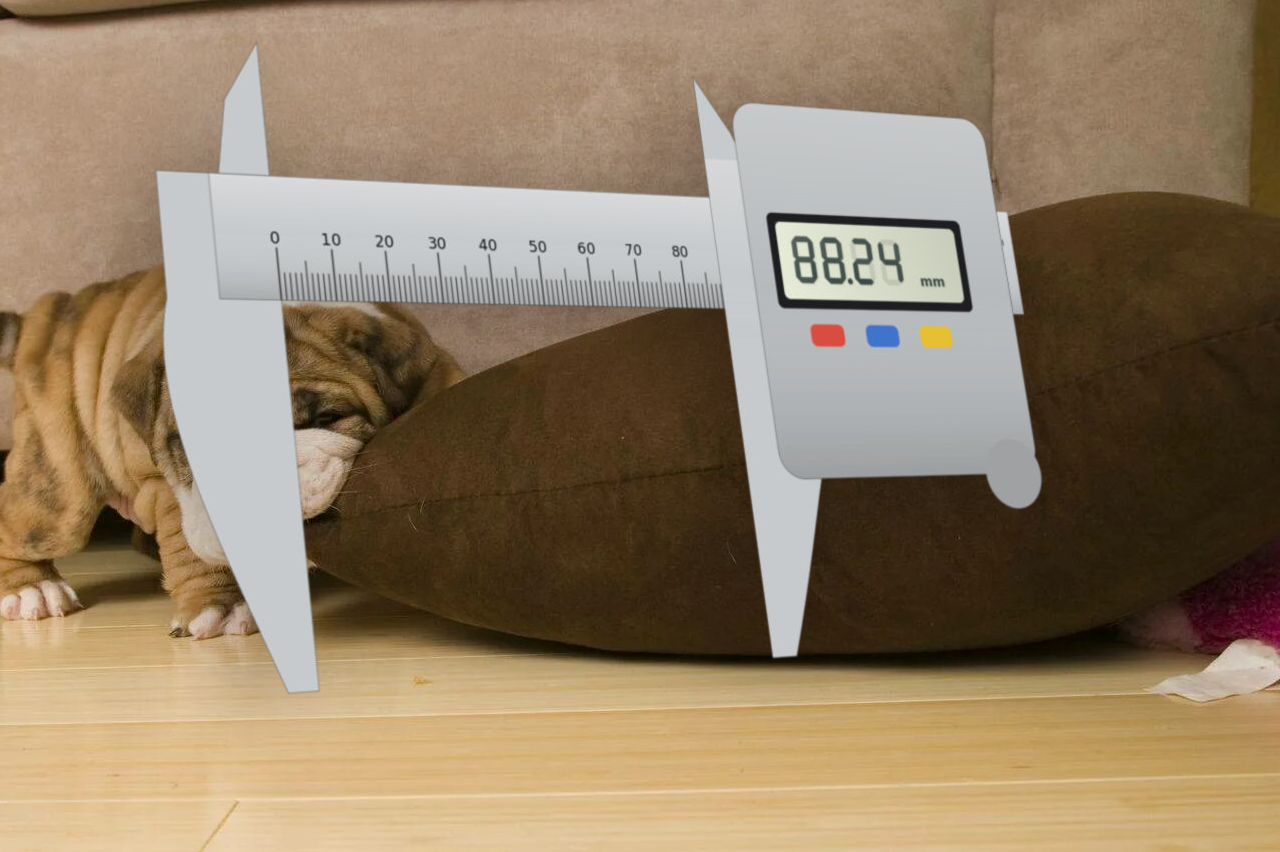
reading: **88.24** mm
